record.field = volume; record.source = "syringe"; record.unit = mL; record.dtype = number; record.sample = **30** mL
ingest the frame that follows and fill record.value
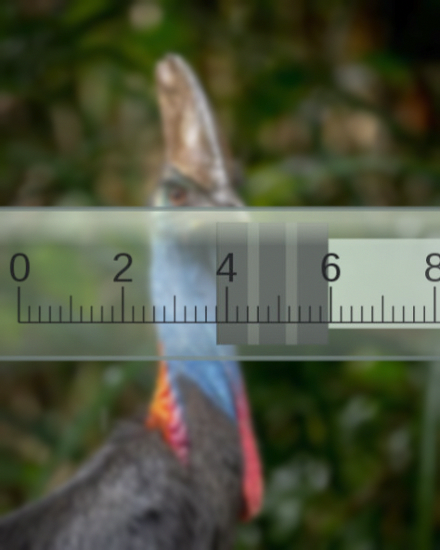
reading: **3.8** mL
